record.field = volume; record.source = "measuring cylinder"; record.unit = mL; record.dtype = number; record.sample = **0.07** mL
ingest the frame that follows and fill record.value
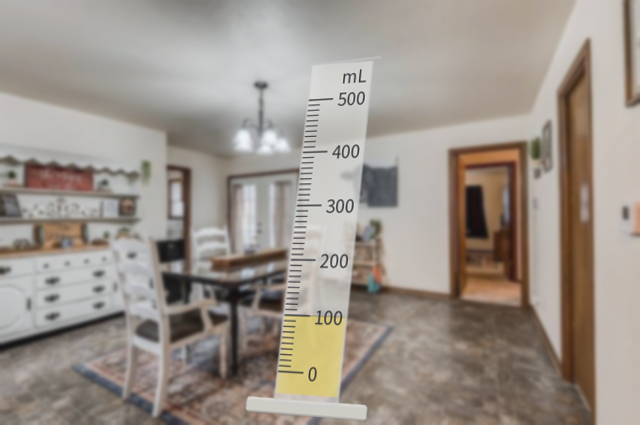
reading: **100** mL
